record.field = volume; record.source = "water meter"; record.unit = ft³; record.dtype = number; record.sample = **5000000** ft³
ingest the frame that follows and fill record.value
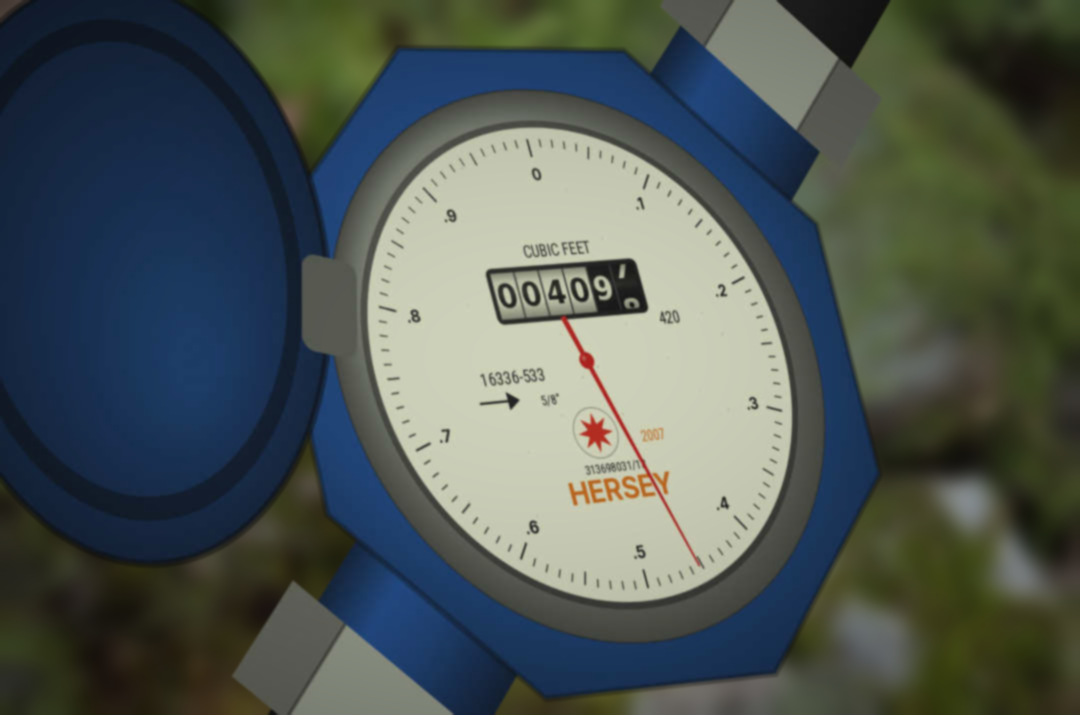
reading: **4097.45** ft³
